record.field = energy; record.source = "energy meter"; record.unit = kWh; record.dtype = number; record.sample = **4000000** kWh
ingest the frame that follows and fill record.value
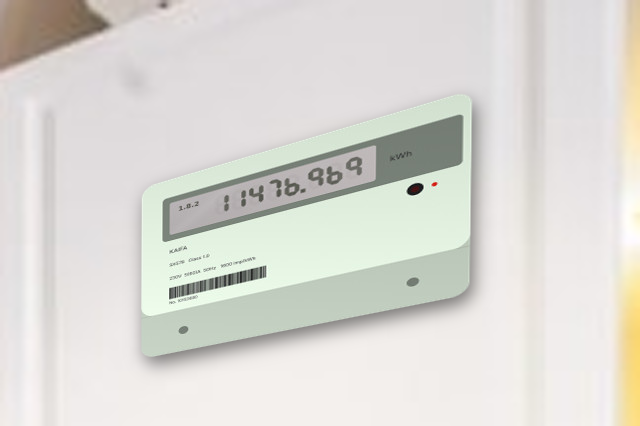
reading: **11476.969** kWh
